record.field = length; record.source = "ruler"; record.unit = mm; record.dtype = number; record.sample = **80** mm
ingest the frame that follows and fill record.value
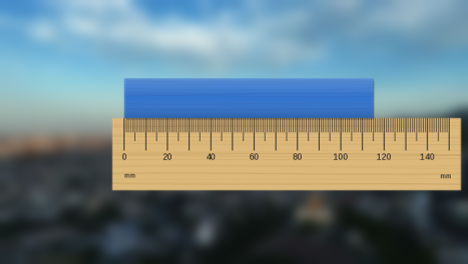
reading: **115** mm
